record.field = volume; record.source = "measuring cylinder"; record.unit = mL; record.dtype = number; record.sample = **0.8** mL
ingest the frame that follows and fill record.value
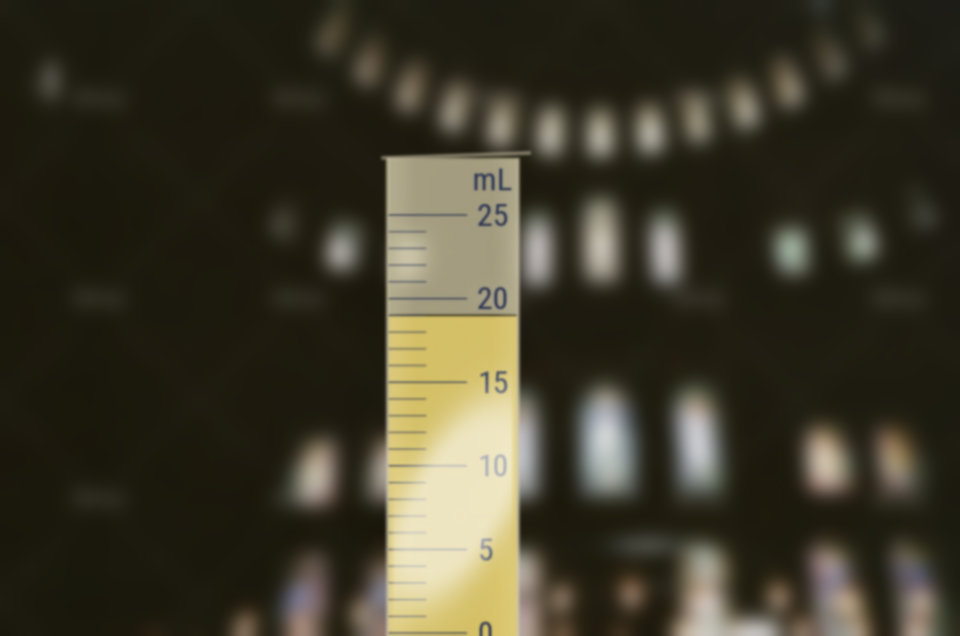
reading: **19** mL
